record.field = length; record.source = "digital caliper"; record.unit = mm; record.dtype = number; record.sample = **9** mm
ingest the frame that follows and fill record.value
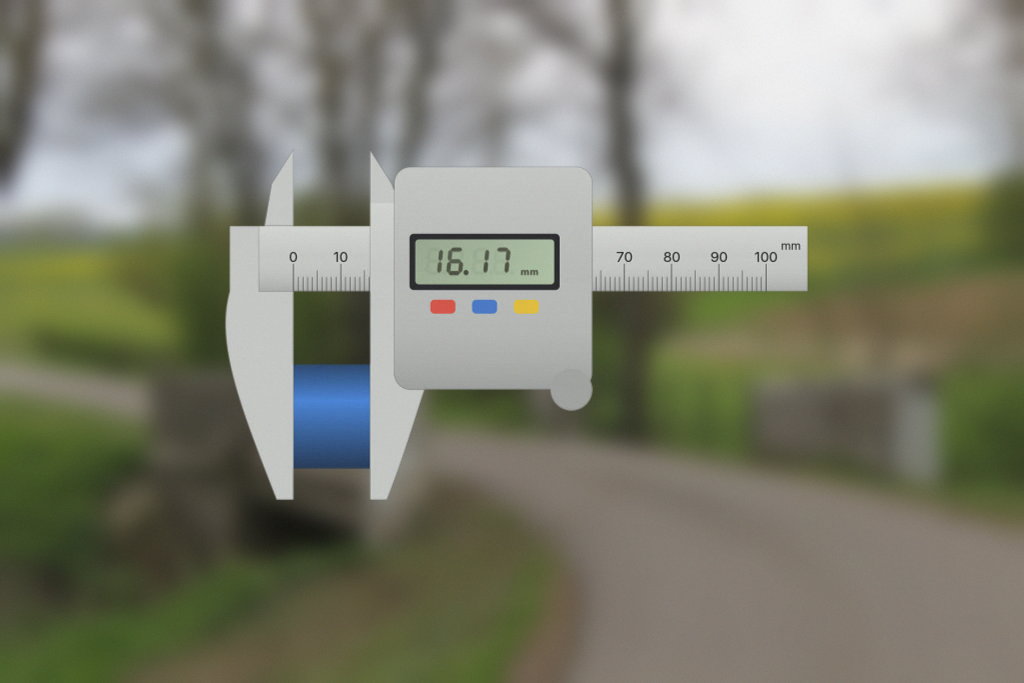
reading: **16.17** mm
